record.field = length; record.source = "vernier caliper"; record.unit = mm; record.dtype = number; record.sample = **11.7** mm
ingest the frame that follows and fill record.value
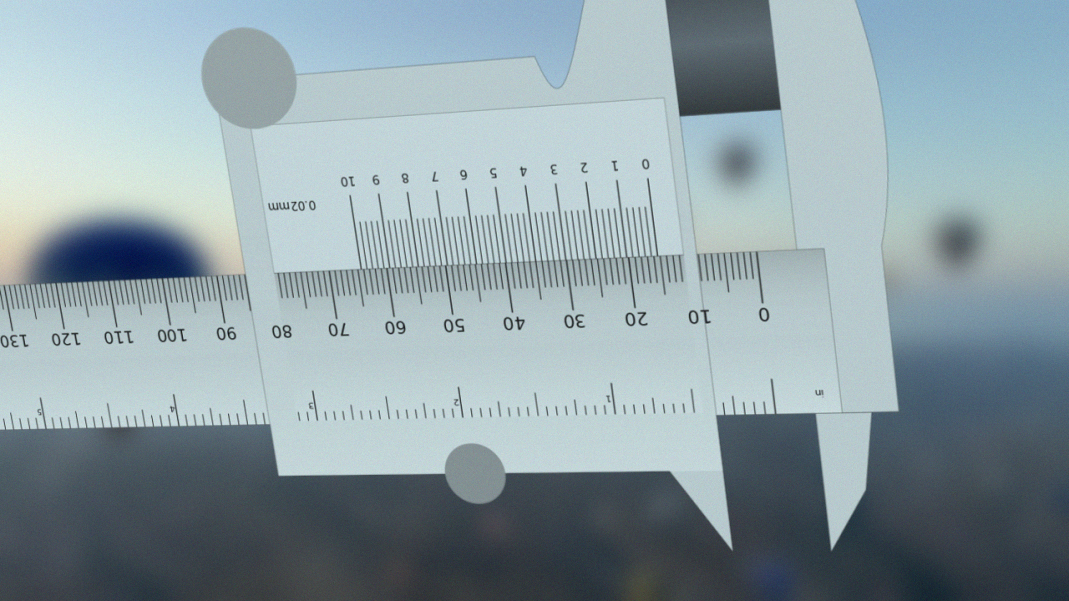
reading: **15.4** mm
